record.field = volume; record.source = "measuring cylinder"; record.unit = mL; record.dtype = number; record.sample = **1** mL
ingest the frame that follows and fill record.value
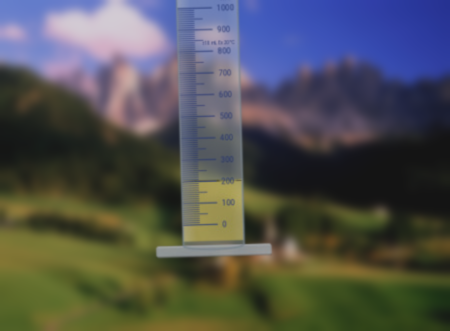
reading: **200** mL
